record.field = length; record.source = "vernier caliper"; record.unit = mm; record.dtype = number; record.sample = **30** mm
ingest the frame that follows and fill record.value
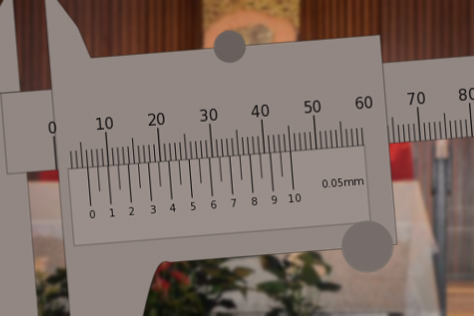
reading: **6.0** mm
